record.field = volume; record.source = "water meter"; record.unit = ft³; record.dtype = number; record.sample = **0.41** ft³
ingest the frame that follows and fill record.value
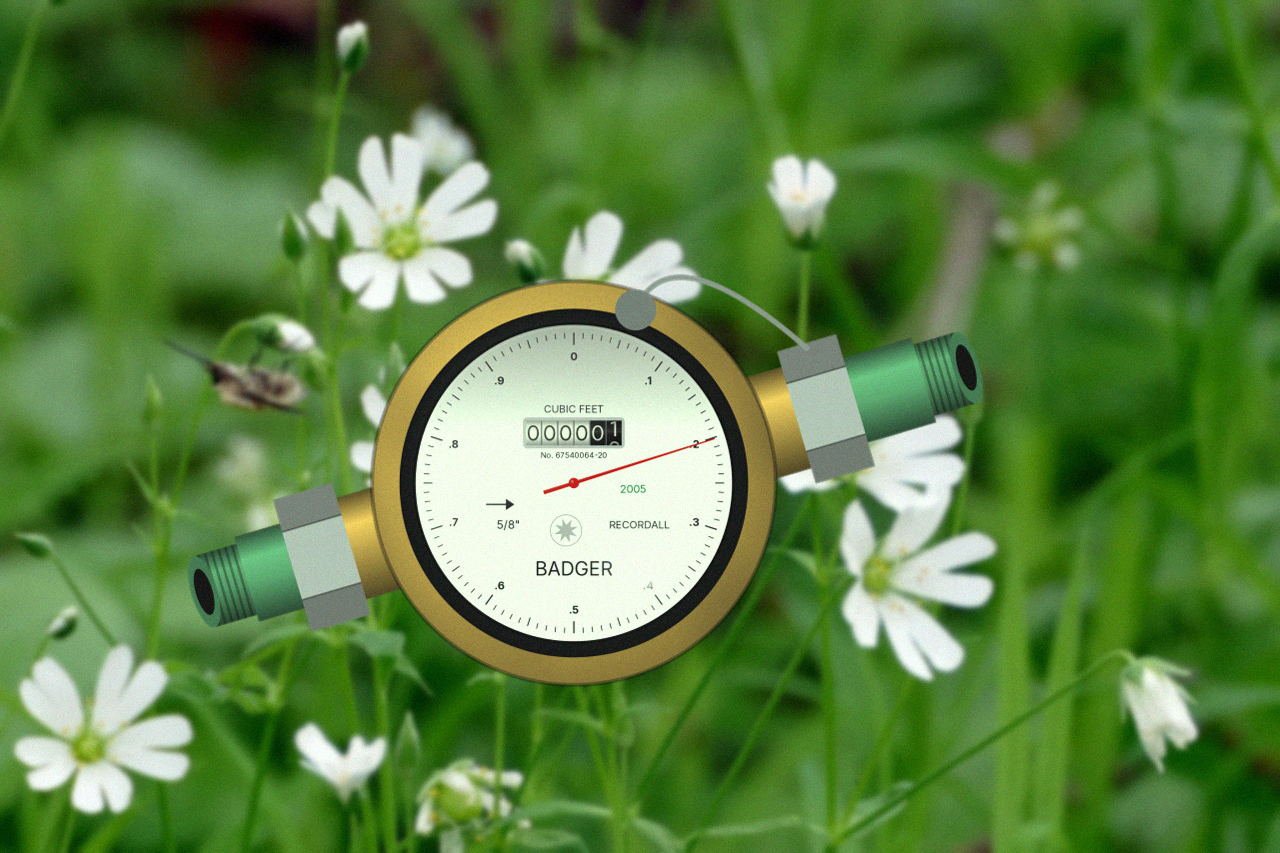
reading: **1.20** ft³
